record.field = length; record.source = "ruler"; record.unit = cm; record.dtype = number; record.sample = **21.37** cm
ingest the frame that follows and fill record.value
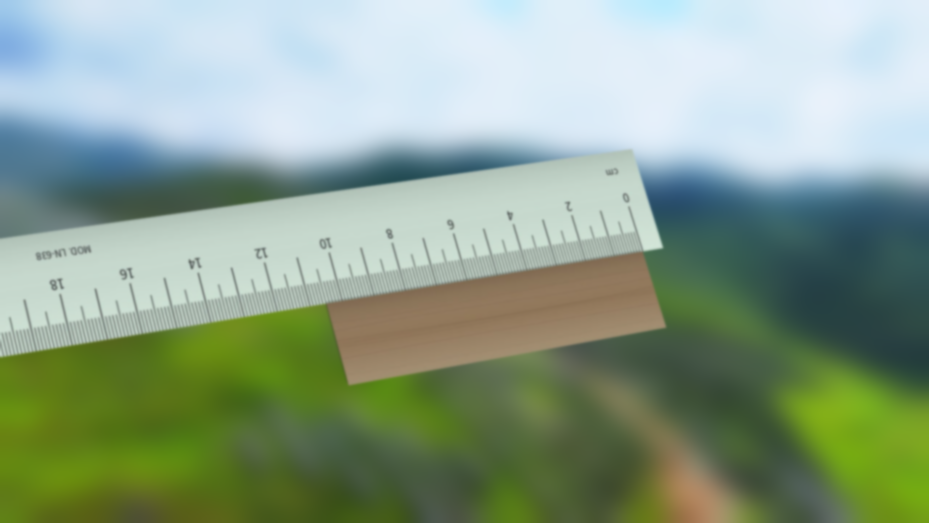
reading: **10.5** cm
